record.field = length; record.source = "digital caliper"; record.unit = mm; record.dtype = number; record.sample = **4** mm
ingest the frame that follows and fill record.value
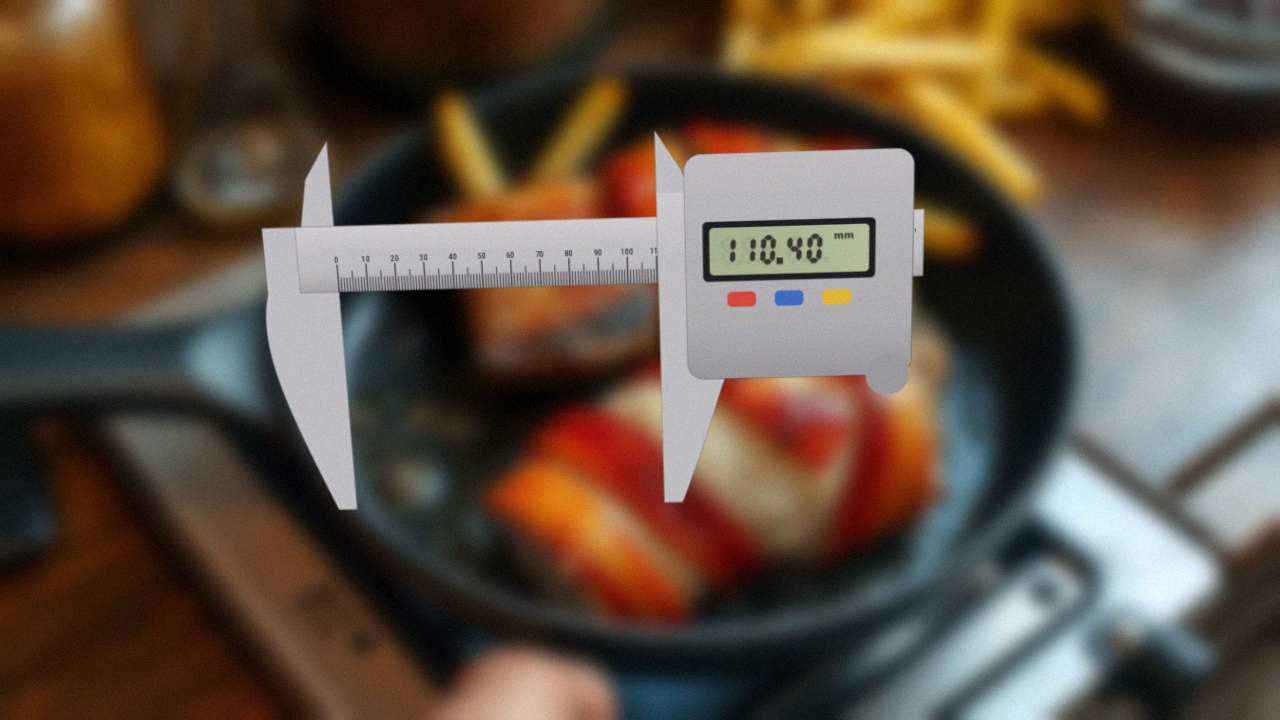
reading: **110.40** mm
